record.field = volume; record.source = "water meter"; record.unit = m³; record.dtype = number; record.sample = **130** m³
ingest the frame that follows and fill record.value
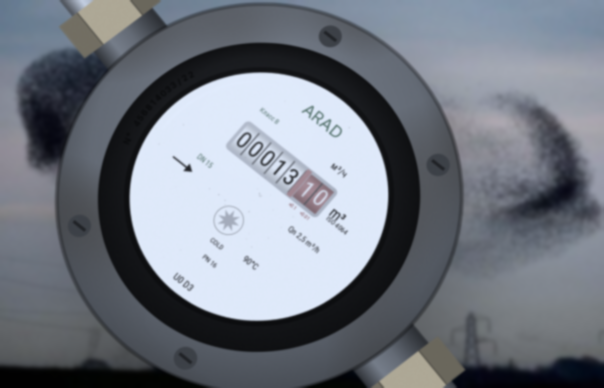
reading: **13.10** m³
